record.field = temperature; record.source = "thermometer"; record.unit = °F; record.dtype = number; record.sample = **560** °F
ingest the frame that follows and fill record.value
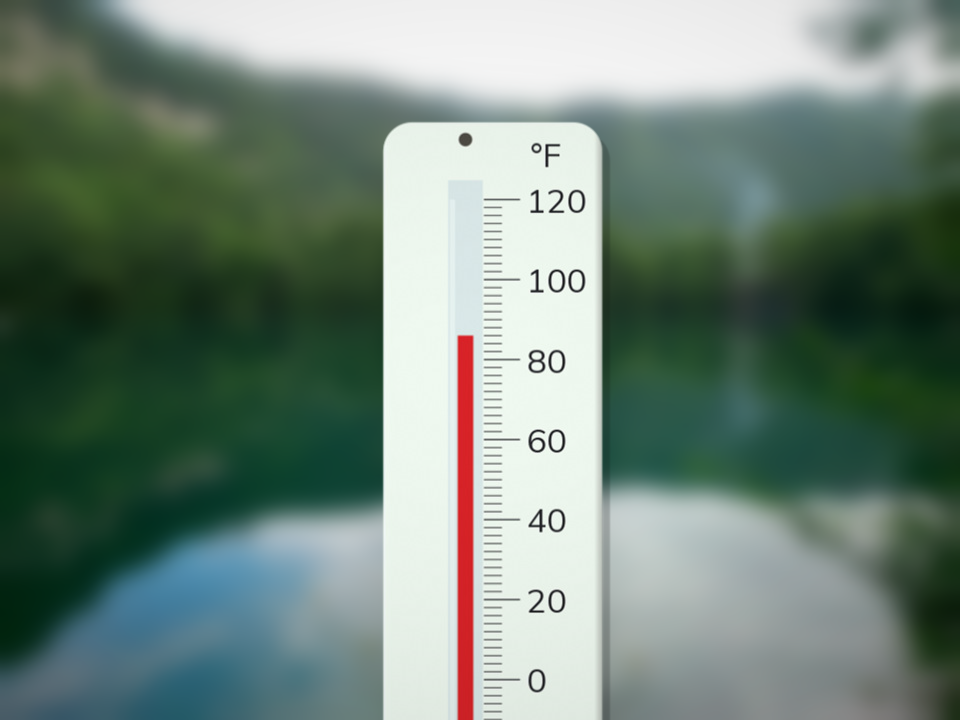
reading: **86** °F
